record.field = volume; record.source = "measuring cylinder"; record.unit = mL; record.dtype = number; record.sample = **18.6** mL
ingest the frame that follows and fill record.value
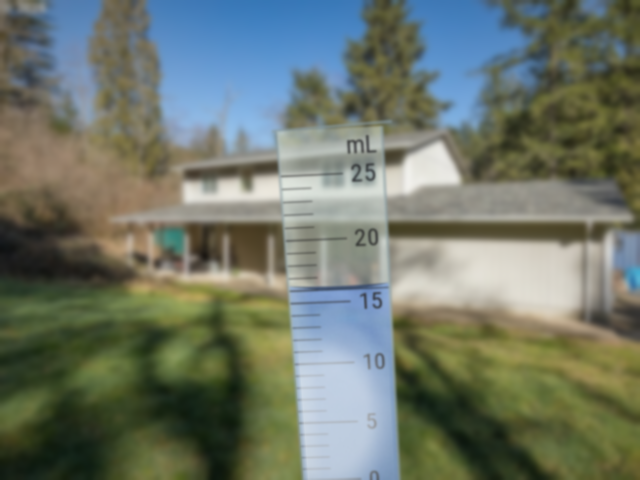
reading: **16** mL
